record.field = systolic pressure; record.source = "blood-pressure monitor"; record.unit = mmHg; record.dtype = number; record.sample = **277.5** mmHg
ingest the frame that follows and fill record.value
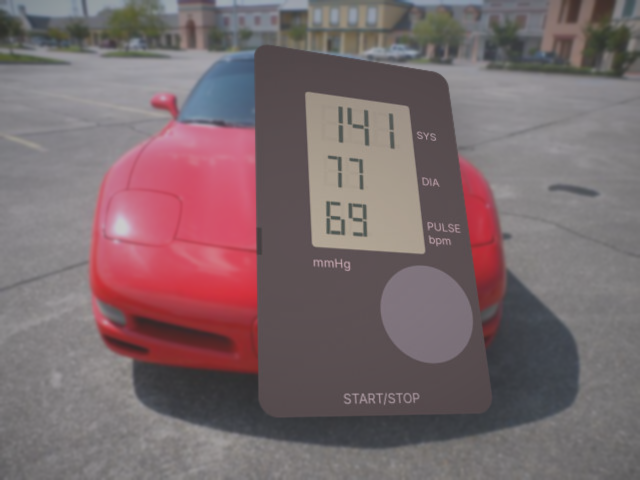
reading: **141** mmHg
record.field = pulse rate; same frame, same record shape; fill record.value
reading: **69** bpm
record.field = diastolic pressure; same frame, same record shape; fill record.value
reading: **77** mmHg
